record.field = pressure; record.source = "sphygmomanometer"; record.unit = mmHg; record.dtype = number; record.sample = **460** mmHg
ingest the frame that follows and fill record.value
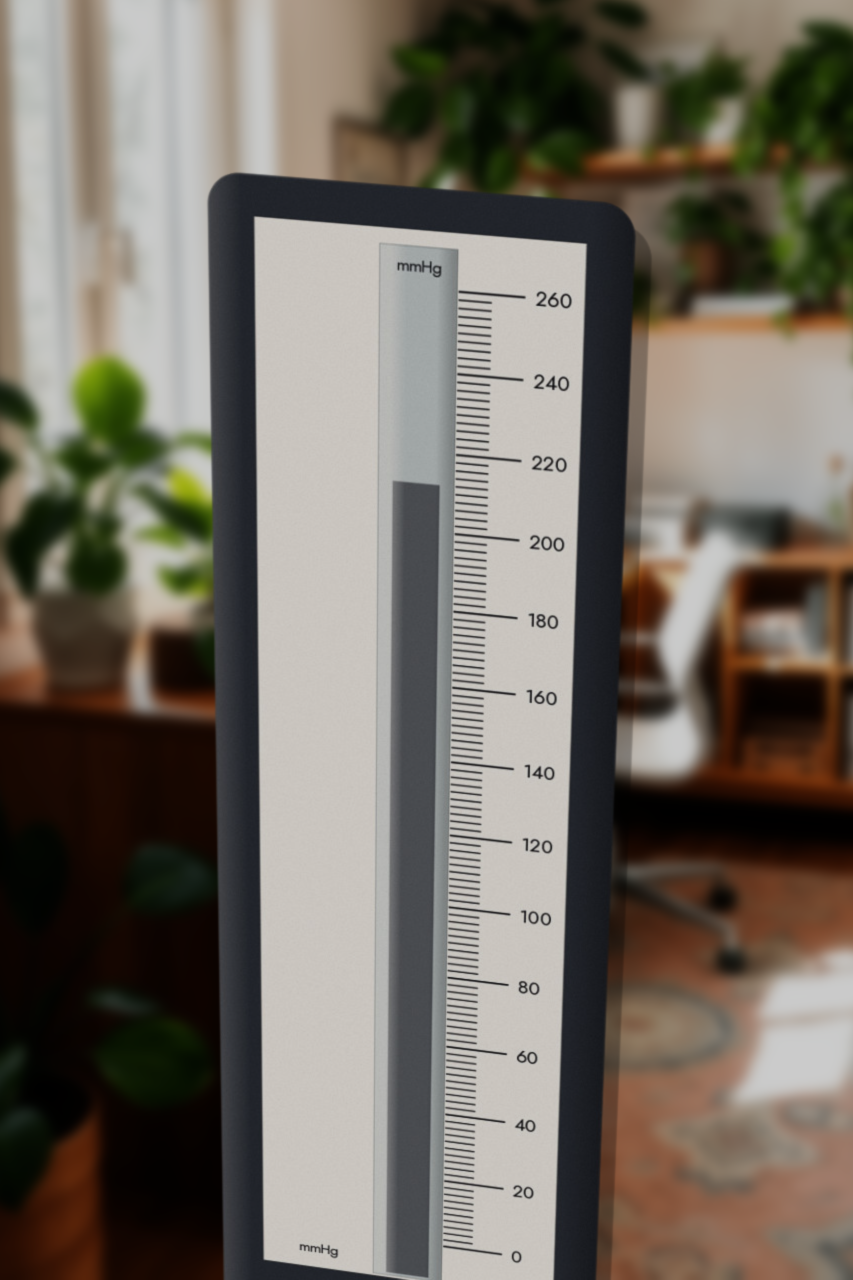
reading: **212** mmHg
